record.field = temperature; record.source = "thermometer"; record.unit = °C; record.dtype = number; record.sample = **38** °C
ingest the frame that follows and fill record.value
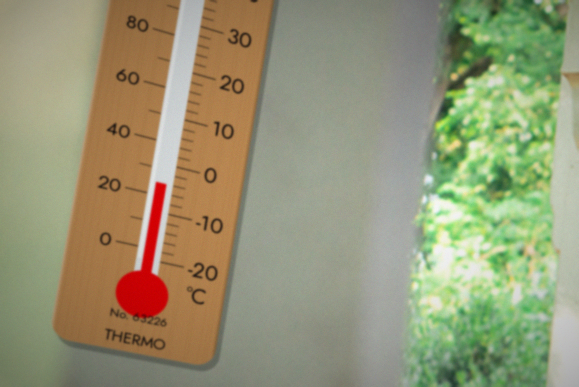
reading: **-4** °C
